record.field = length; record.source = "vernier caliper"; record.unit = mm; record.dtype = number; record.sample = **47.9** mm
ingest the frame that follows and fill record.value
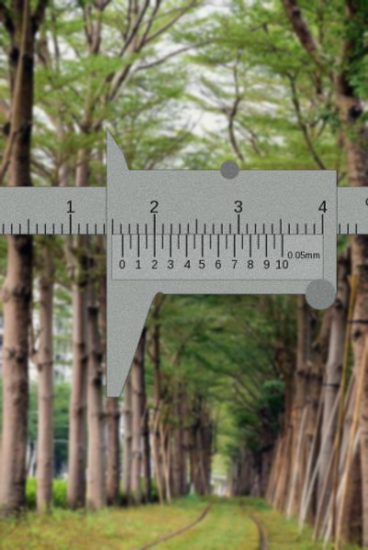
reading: **16.2** mm
